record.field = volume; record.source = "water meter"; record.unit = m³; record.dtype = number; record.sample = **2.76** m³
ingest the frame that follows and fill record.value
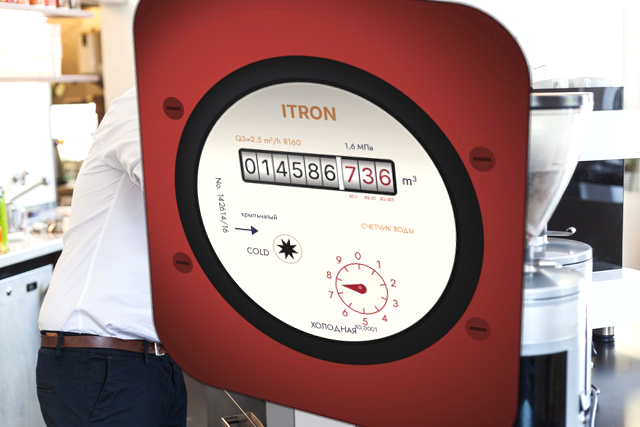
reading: **14586.7367** m³
